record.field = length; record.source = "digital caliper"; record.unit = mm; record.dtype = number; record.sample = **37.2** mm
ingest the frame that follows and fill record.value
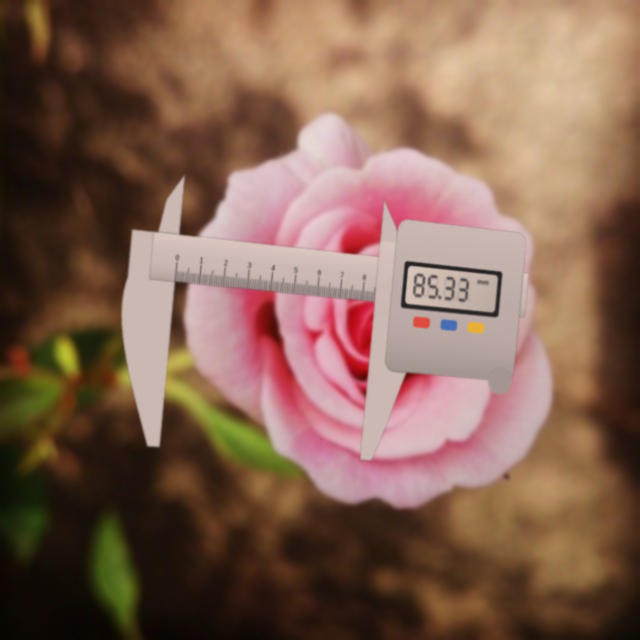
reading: **85.33** mm
